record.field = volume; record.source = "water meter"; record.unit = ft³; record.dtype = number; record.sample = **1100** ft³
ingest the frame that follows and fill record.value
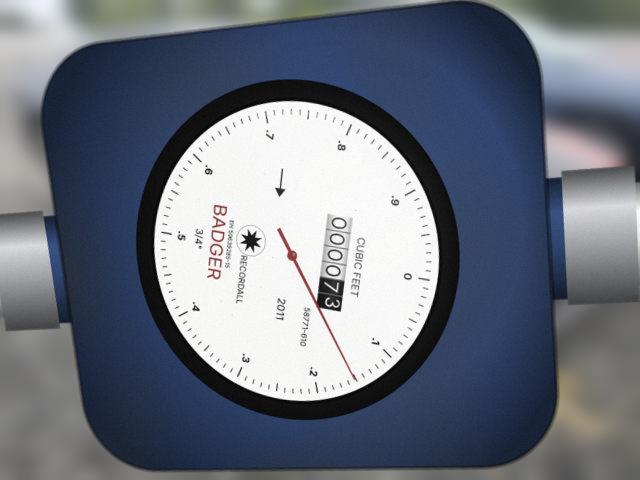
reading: **73.15** ft³
